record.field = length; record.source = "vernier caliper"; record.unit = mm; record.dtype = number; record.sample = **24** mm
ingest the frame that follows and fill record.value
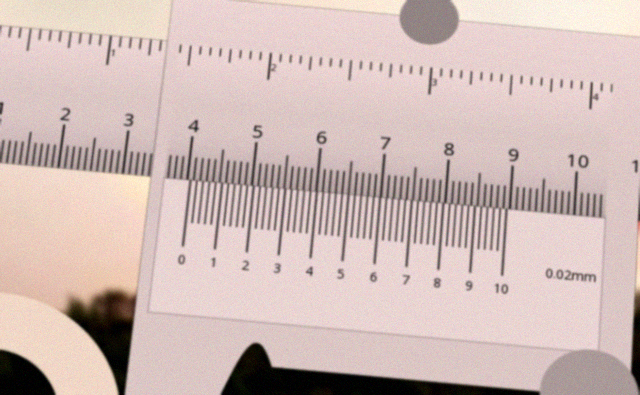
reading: **40.5** mm
